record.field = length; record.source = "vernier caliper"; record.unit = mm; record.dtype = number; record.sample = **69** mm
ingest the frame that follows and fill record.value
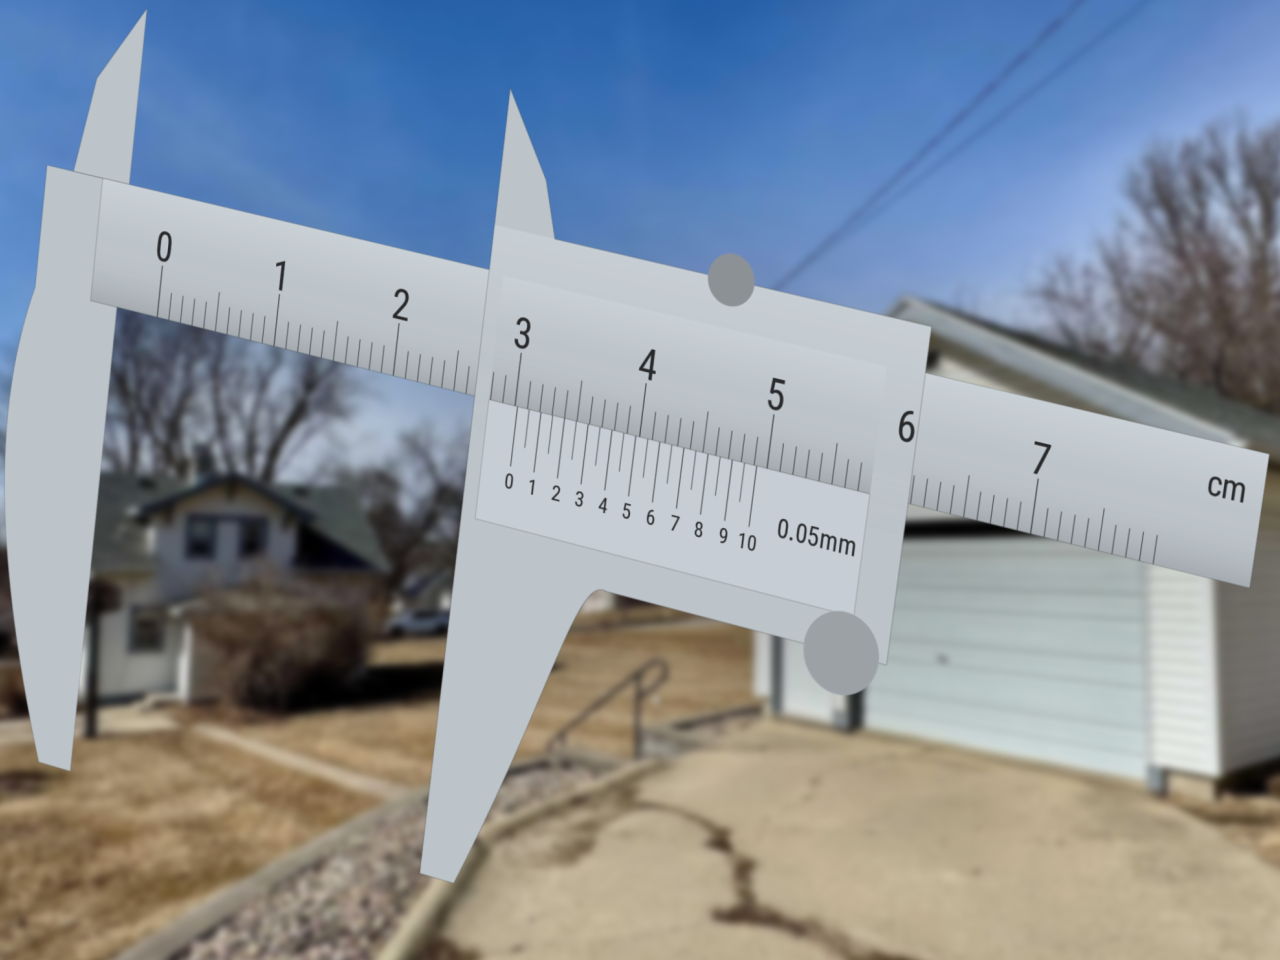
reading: **30.2** mm
